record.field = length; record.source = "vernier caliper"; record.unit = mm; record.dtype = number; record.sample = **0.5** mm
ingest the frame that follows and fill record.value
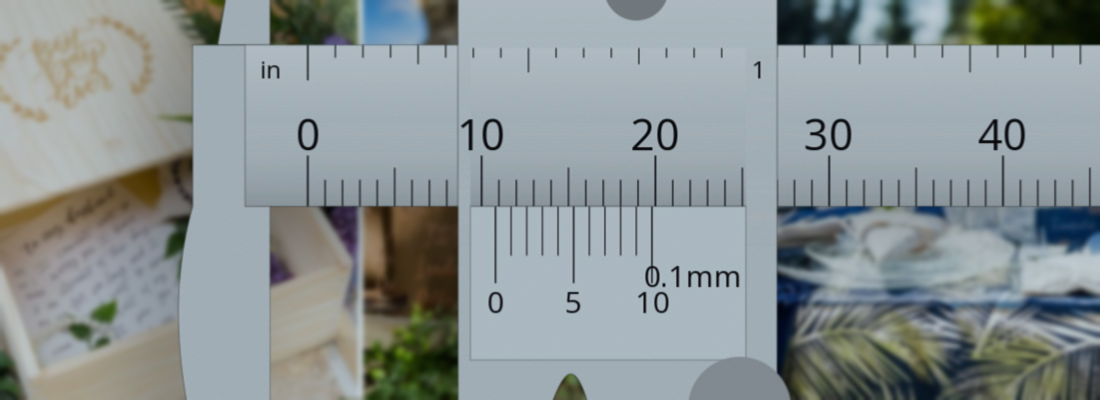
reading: **10.8** mm
